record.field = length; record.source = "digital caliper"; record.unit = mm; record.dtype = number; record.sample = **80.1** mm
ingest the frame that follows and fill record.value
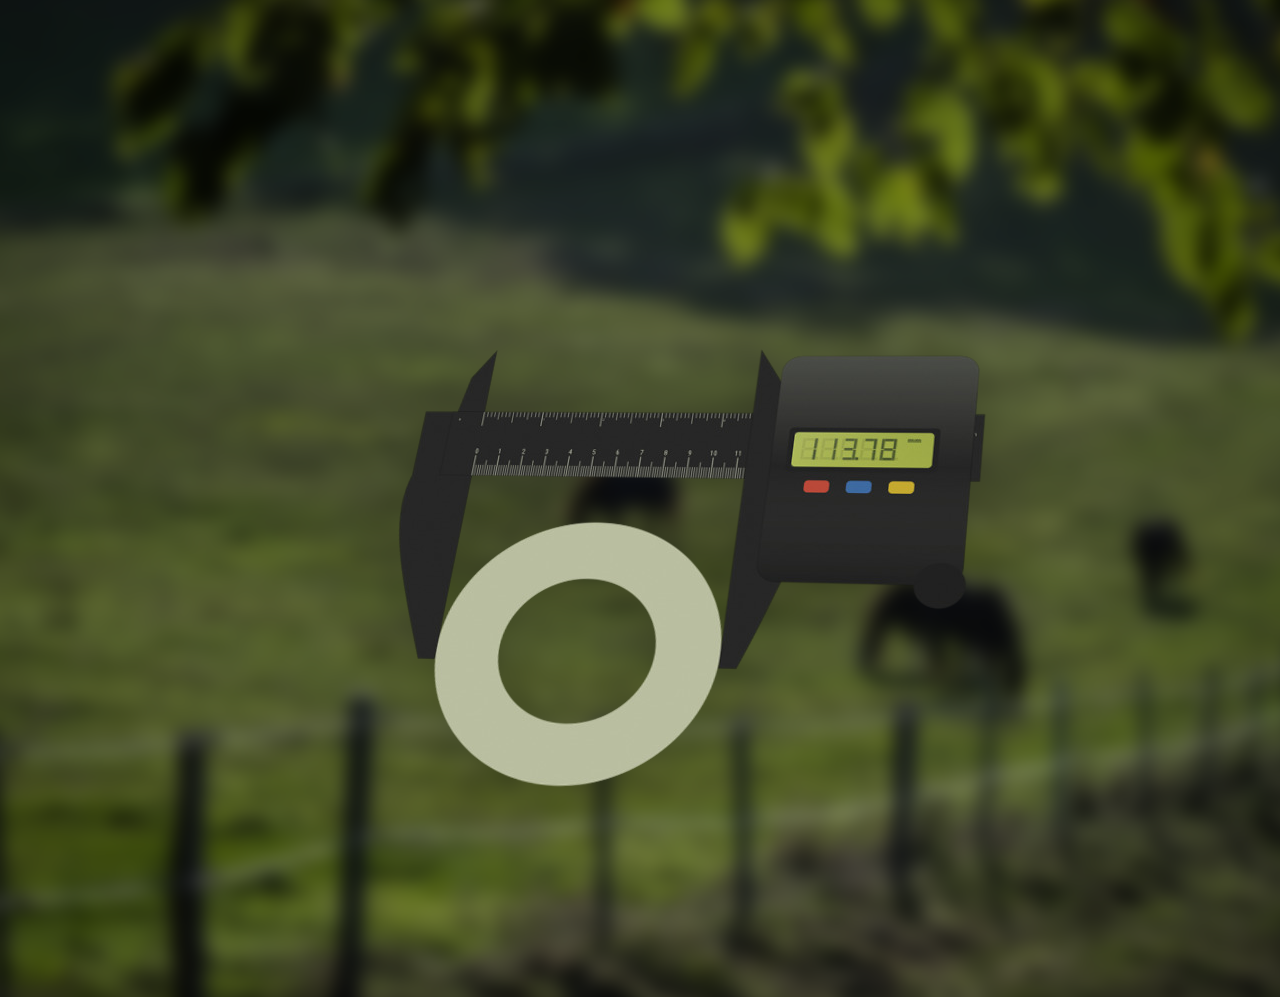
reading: **113.78** mm
